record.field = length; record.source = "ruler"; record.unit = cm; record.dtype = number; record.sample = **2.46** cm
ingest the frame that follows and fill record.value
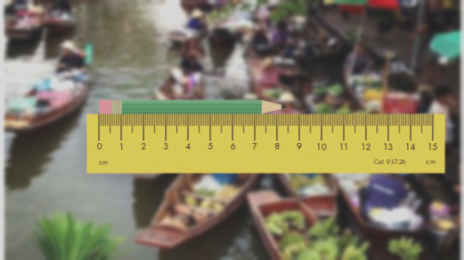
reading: **8.5** cm
